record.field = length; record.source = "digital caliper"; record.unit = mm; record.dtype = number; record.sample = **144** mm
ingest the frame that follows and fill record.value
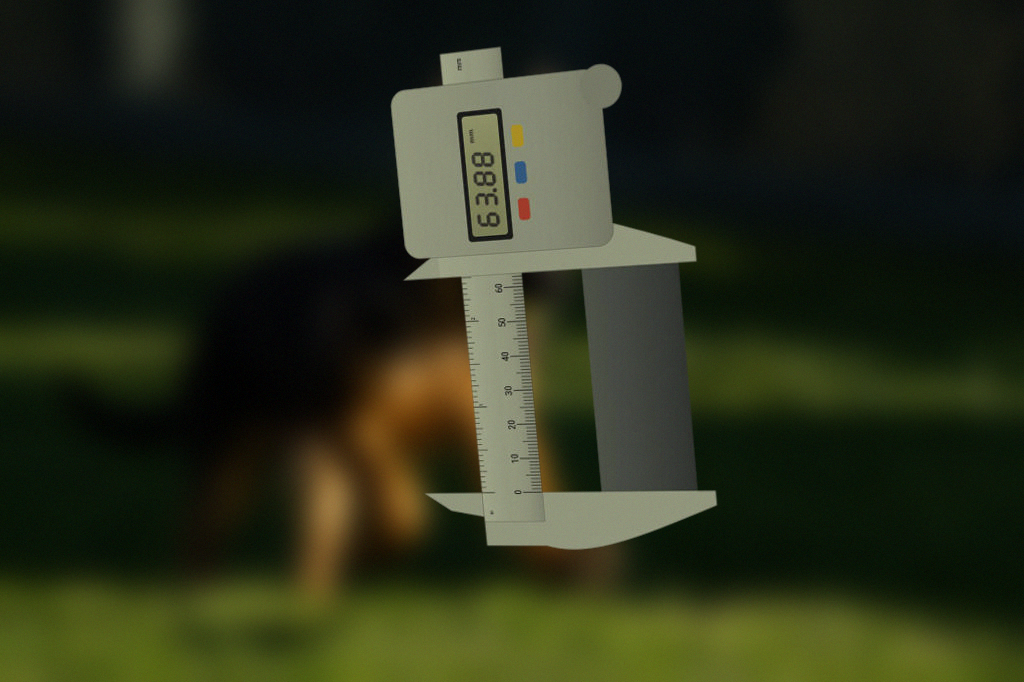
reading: **63.88** mm
